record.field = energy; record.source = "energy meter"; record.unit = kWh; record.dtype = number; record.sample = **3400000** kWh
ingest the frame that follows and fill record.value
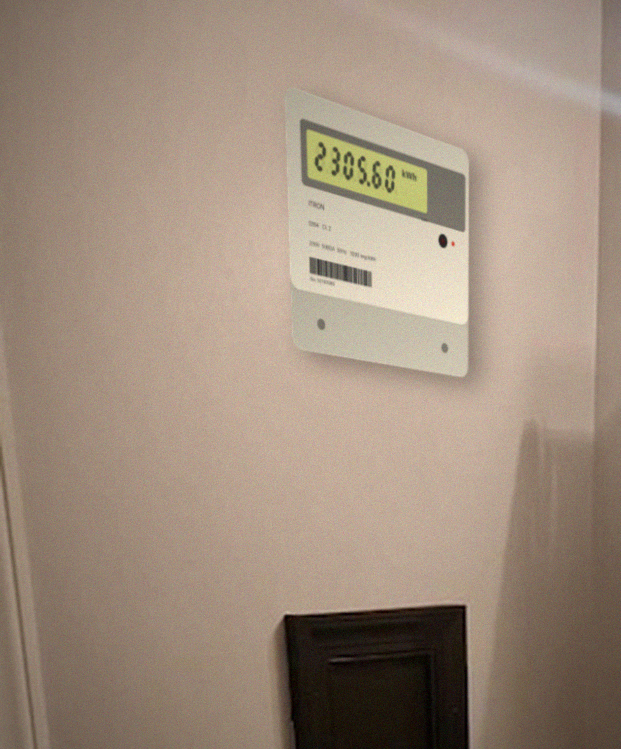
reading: **2305.60** kWh
